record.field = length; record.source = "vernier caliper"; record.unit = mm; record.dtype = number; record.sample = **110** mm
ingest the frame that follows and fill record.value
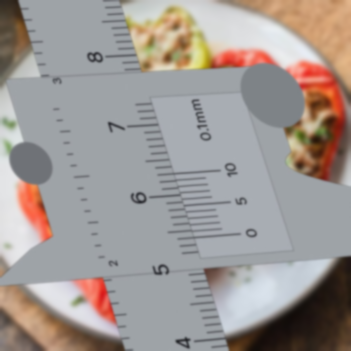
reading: **54.0** mm
